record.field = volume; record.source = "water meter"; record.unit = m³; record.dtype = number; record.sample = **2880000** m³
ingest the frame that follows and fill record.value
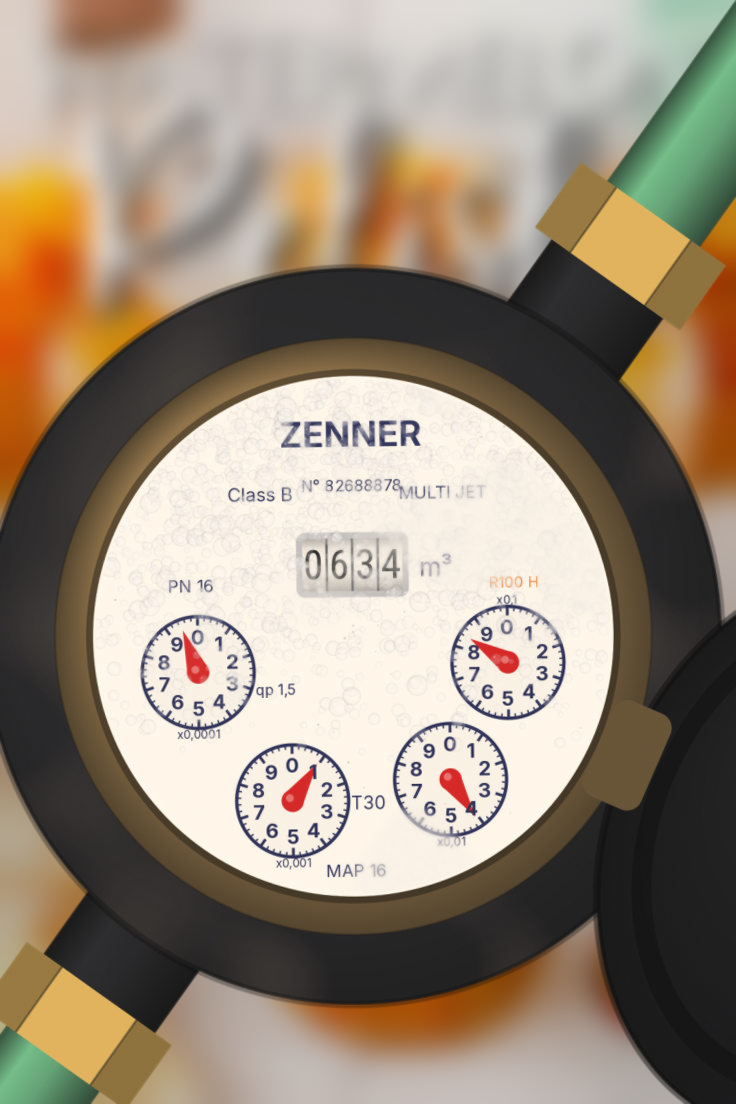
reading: **634.8409** m³
